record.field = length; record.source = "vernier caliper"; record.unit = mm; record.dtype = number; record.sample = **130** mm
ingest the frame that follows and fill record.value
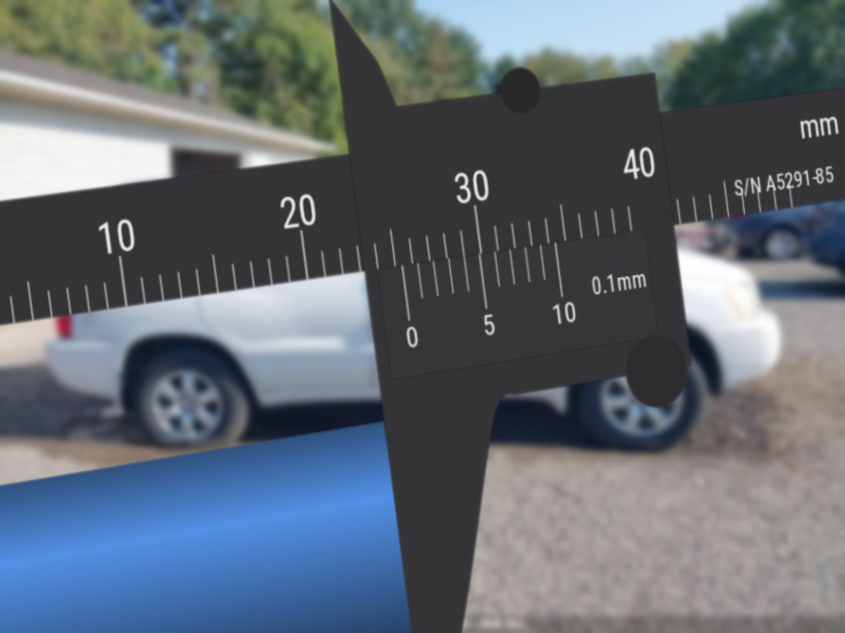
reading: **25.4** mm
